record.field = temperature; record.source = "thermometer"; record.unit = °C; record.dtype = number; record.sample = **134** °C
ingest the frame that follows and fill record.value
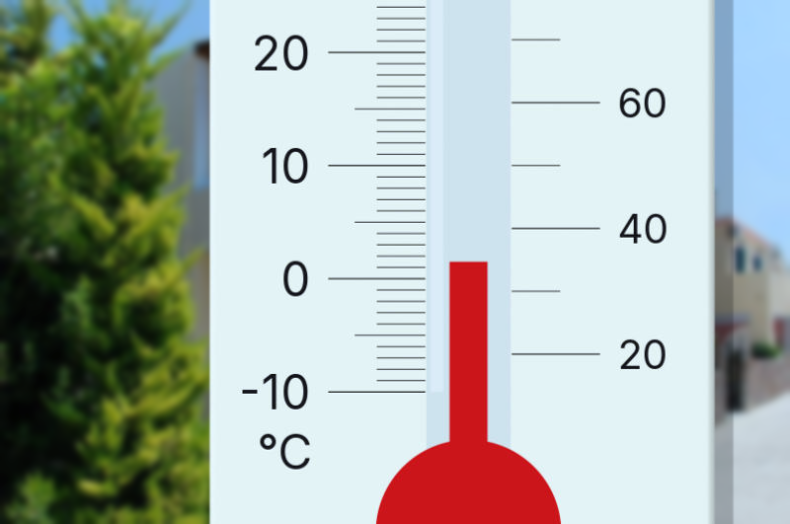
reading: **1.5** °C
